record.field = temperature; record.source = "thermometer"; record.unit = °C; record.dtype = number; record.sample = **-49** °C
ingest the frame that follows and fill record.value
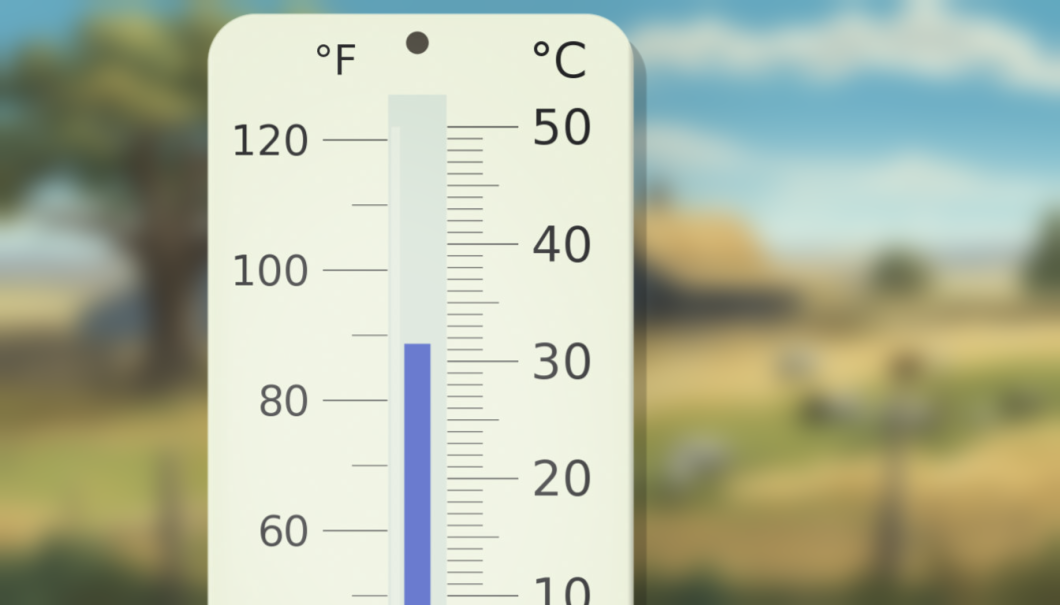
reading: **31.5** °C
